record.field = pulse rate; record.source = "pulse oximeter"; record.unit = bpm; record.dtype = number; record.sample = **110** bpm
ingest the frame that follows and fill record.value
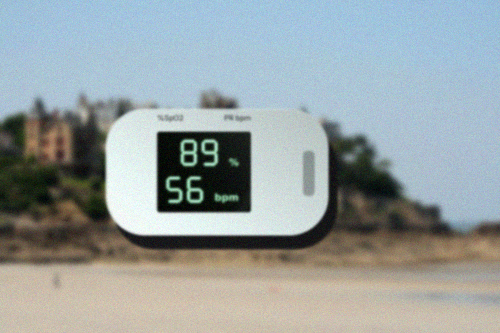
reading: **56** bpm
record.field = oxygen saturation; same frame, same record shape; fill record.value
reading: **89** %
